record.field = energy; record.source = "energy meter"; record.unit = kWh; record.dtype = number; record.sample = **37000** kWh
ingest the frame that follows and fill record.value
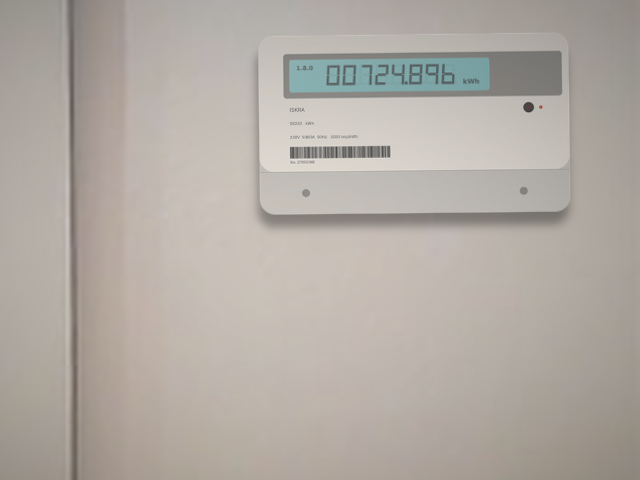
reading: **724.896** kWh
